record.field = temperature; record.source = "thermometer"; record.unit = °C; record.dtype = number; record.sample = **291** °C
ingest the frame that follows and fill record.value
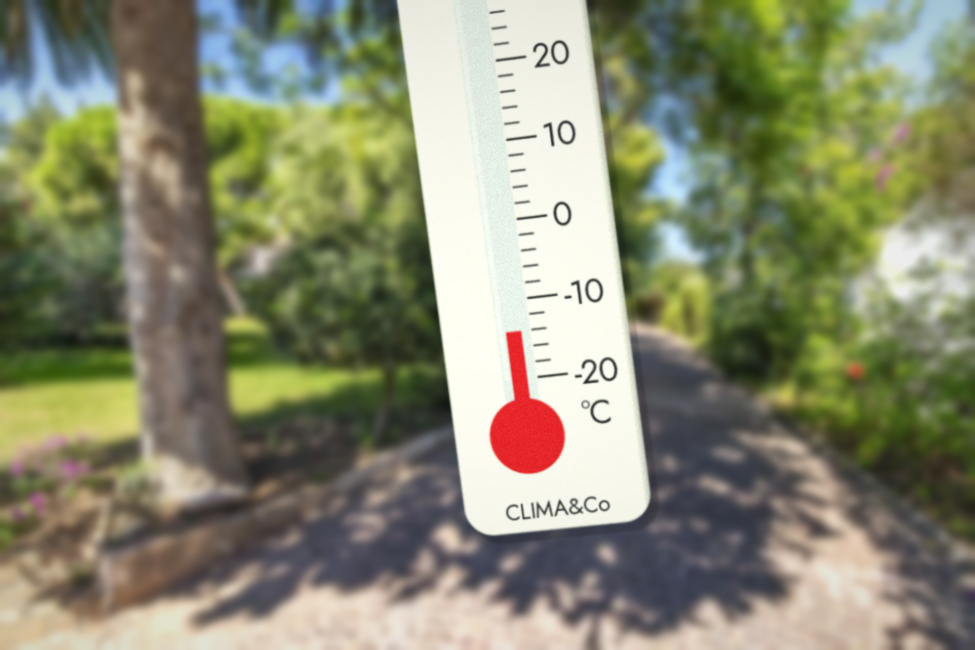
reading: **-14** °C
